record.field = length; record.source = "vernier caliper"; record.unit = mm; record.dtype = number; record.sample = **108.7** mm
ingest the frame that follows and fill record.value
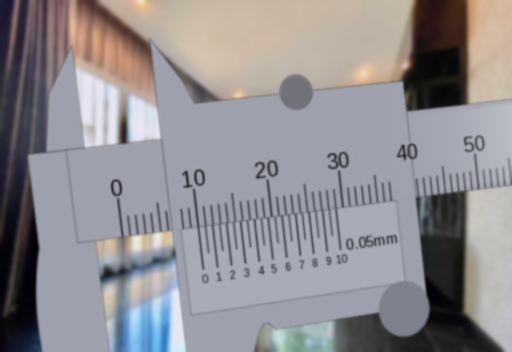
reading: **10.0** mm
